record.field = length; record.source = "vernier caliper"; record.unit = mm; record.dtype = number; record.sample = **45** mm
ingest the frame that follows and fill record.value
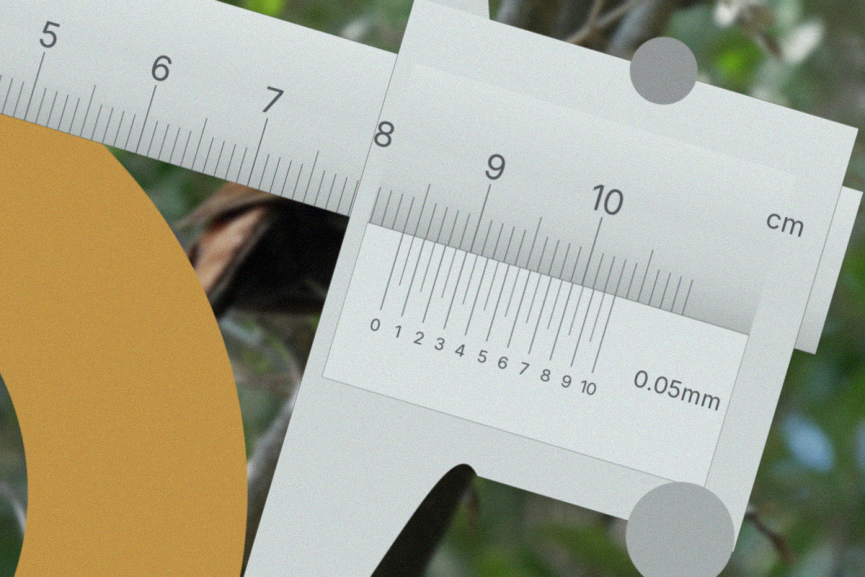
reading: **84.0** mm
